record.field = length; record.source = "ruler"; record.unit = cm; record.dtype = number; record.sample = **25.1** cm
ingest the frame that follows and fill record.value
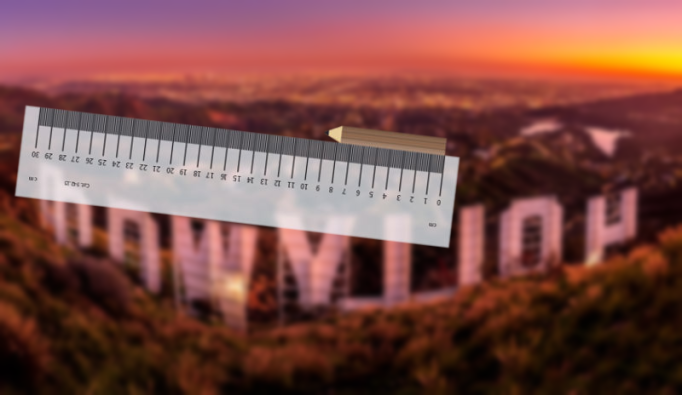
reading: **9** cm
